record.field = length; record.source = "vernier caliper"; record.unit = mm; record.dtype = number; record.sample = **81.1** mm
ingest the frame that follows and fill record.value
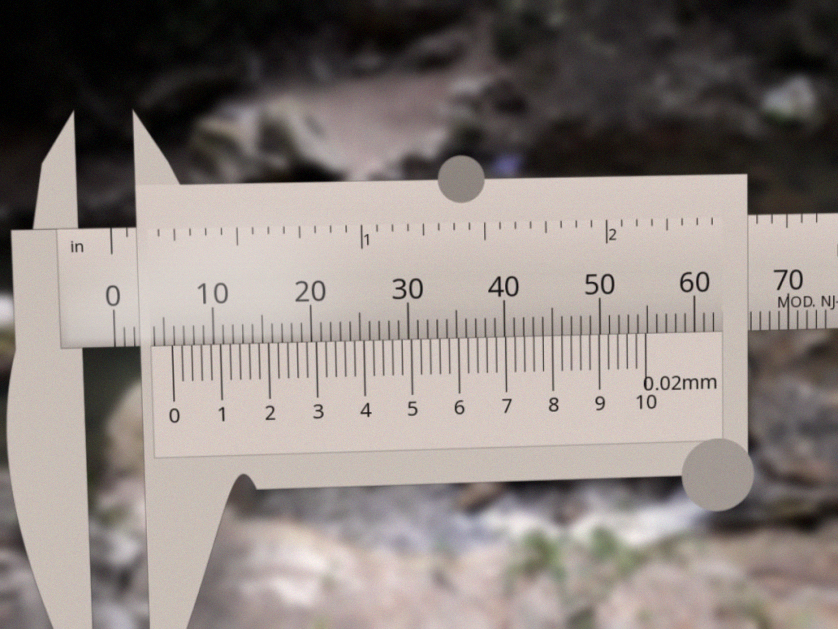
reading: **5.8** mm
